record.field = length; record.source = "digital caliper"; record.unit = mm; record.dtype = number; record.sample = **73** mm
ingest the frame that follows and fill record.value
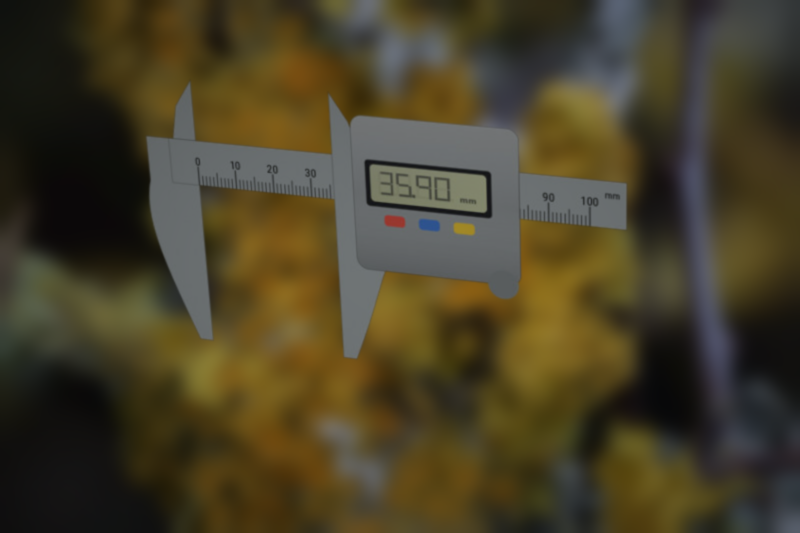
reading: **35.90** mm
